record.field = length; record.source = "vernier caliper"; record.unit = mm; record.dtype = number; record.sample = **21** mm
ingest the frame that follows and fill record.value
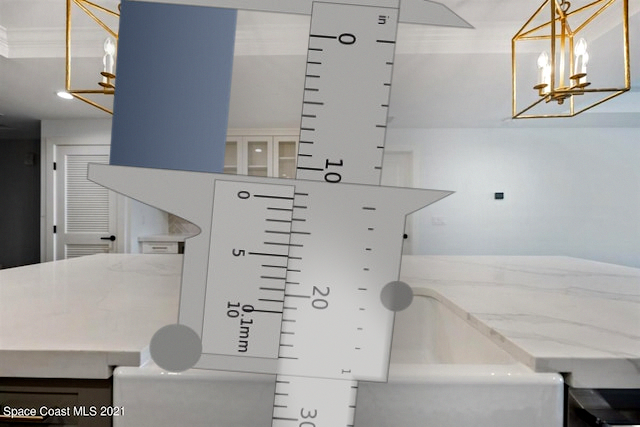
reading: **12.4** mm
